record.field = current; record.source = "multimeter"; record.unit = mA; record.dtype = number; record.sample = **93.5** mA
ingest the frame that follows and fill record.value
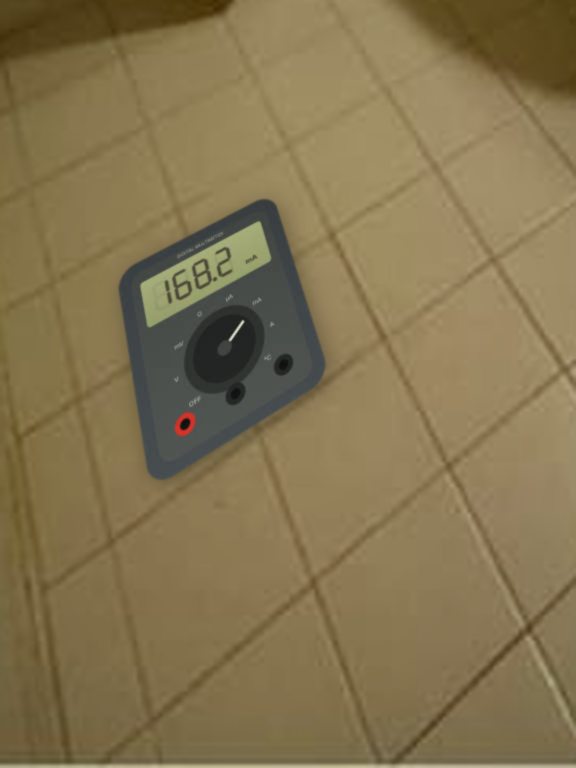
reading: **168.2** mA
